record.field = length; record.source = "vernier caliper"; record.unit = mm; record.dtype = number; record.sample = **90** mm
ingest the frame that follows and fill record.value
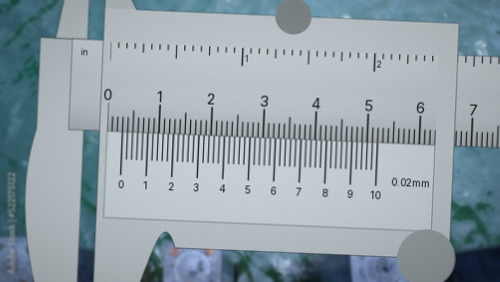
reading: **3.0** mm
